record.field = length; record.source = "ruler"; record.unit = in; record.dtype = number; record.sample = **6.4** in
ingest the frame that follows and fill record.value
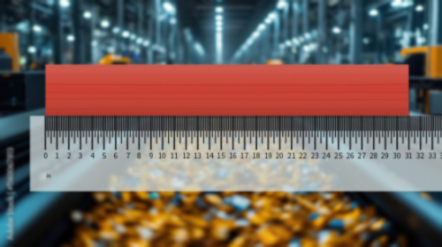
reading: **31** in
